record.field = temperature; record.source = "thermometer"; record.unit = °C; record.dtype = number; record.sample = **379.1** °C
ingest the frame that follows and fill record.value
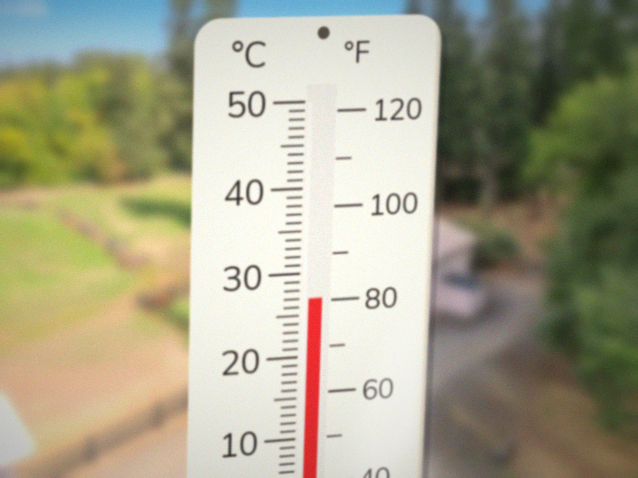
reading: **27** °C
